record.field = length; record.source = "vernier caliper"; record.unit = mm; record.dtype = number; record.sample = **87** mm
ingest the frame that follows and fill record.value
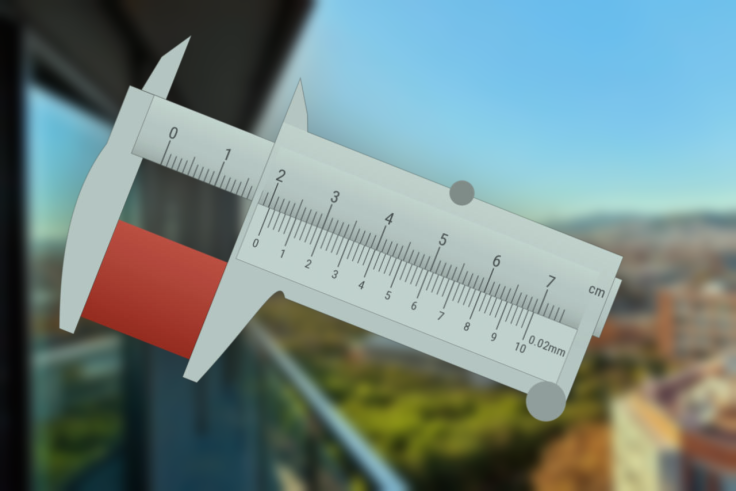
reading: **20.2** mm
